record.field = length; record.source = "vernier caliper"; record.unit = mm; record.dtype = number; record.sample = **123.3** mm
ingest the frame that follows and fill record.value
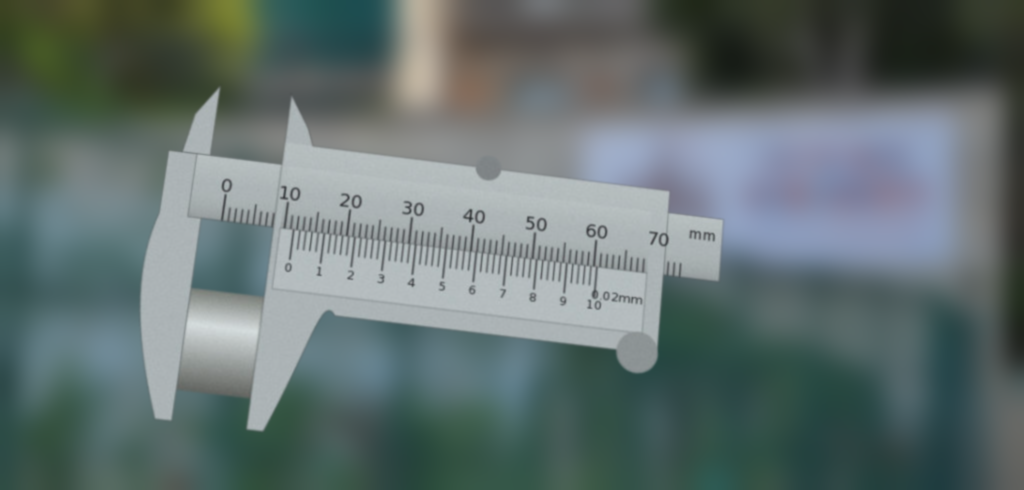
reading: **11.5** mm
